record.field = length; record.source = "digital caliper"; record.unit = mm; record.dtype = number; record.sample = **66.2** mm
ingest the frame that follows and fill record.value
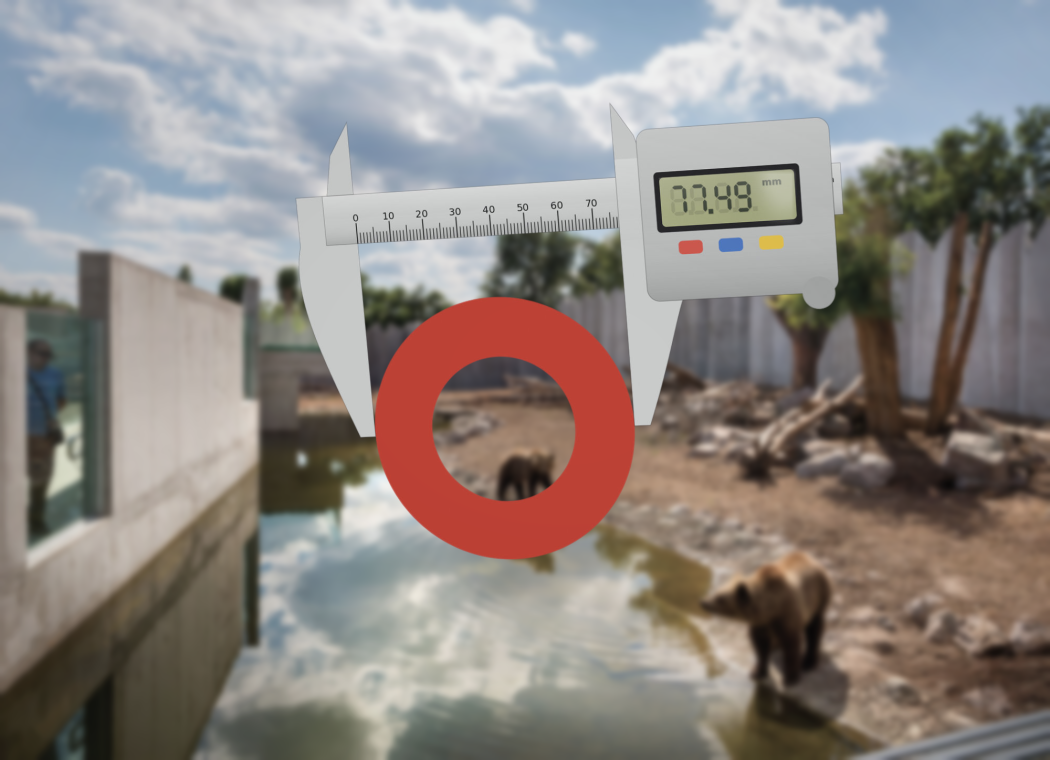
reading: **77.49** mm
